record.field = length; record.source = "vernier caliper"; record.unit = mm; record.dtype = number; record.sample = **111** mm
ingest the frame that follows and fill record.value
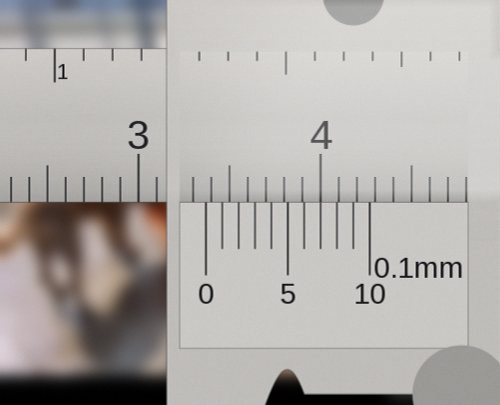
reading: **33.7** mm
